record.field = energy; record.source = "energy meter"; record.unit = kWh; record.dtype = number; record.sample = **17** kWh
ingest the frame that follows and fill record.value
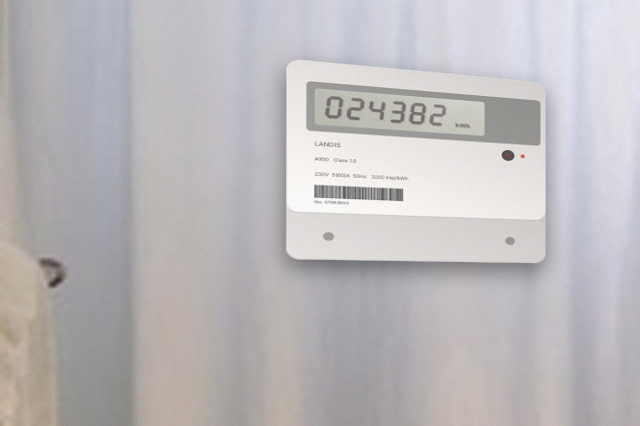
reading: **24382** kWh
